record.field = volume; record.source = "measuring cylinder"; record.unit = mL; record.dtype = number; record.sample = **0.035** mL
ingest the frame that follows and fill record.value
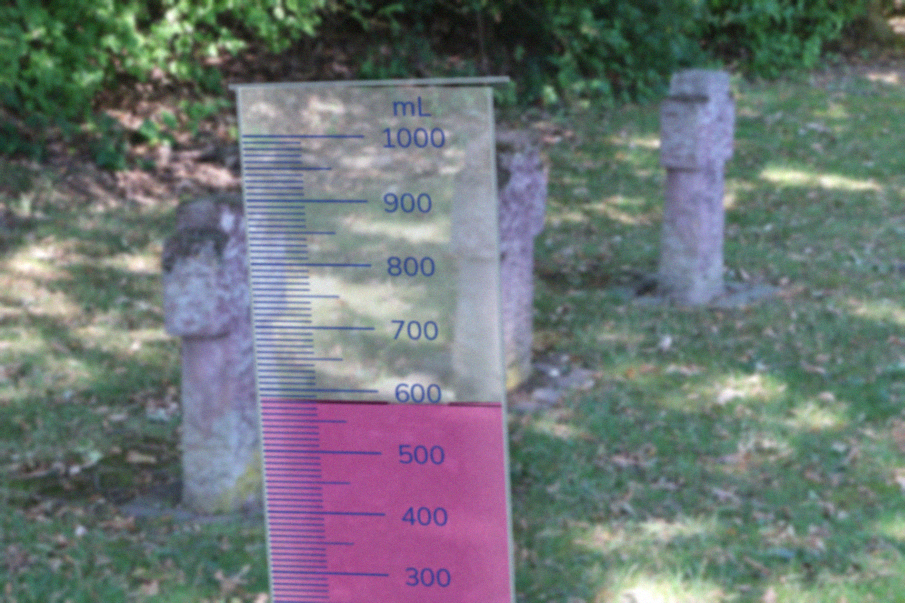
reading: **580** mL
